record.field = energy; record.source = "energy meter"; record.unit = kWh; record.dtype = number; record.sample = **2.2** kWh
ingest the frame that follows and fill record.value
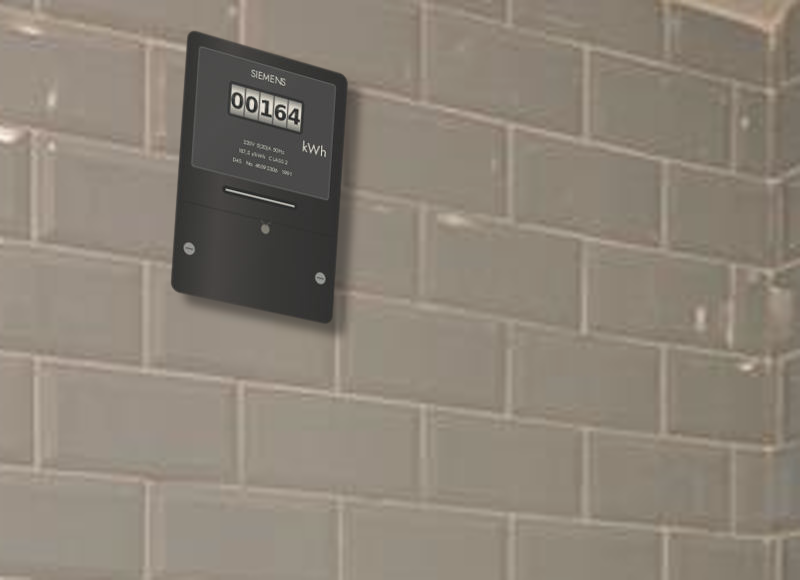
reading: **164** kWh
